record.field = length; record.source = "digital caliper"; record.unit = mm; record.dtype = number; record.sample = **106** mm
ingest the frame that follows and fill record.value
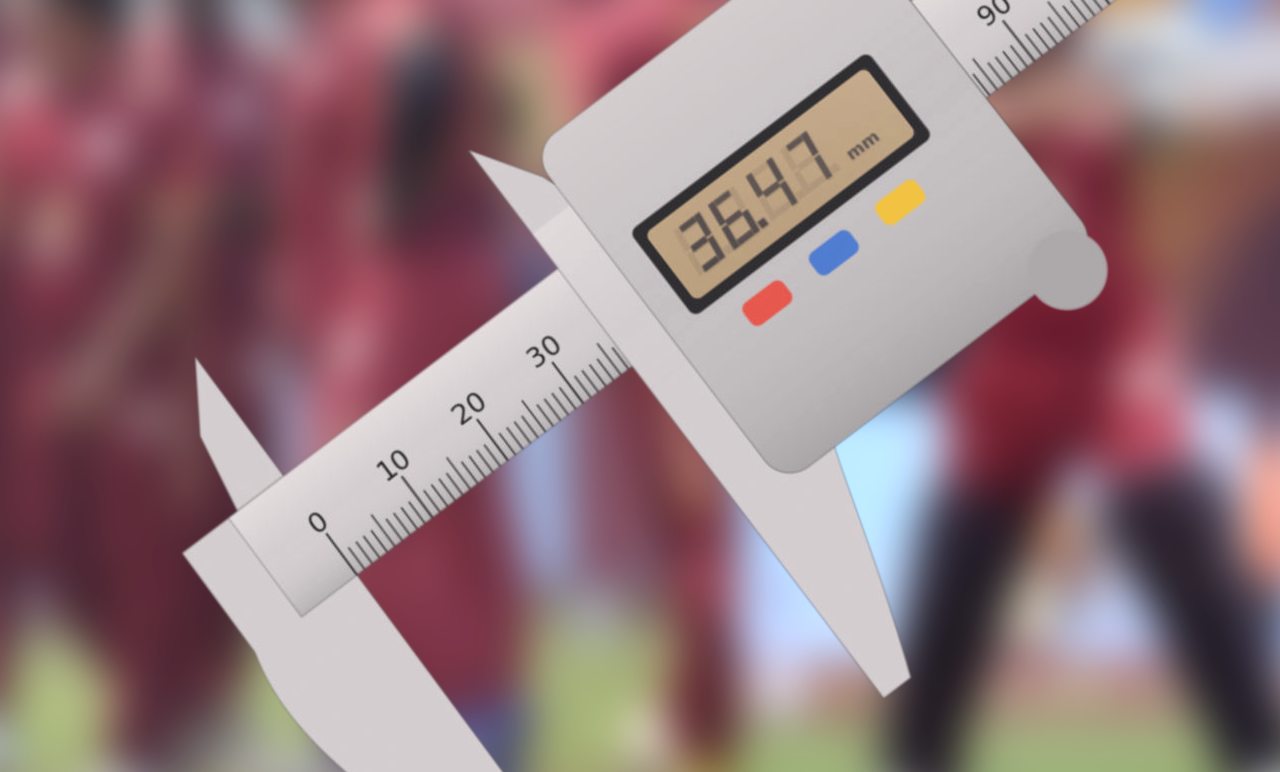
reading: **36.47** mm
